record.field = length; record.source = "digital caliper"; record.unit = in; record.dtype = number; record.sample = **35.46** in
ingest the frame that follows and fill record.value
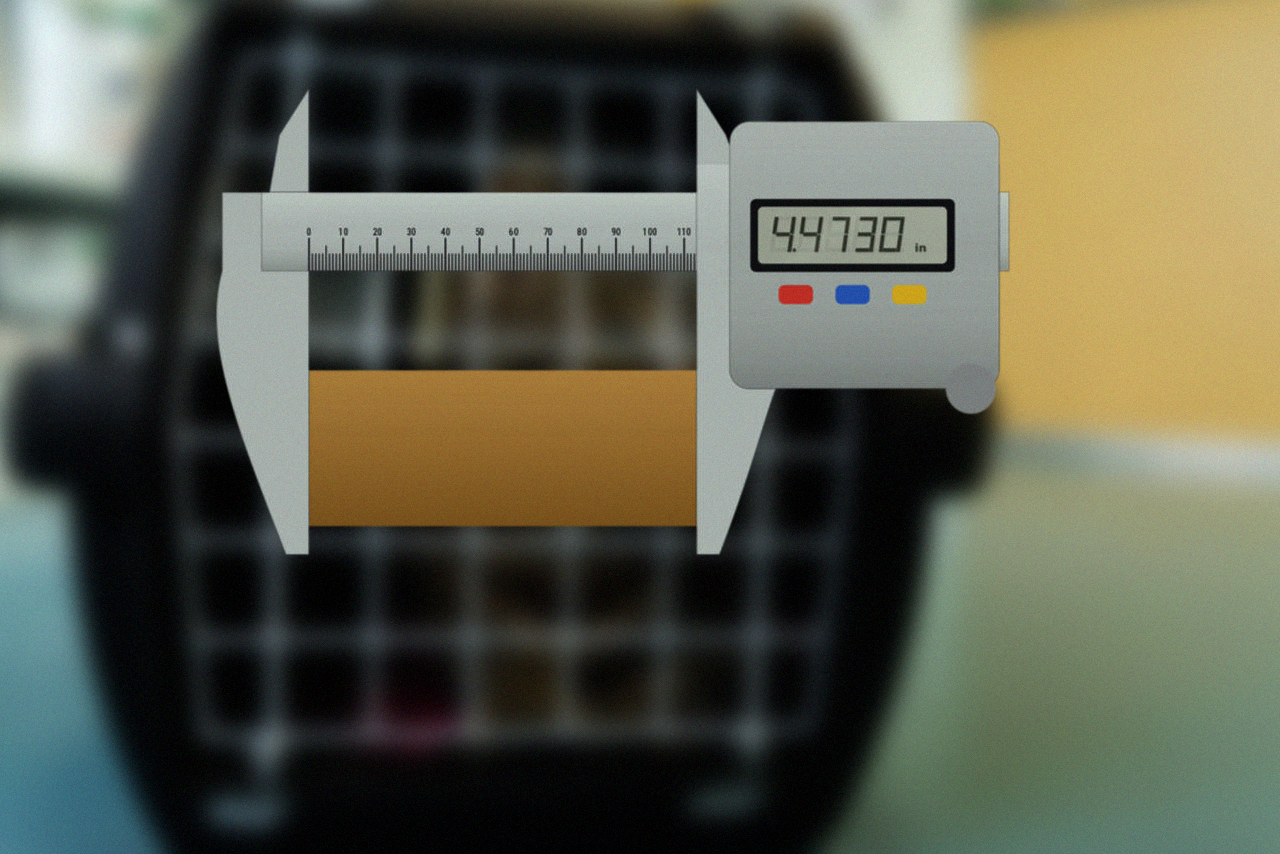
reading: **4.4730** in
